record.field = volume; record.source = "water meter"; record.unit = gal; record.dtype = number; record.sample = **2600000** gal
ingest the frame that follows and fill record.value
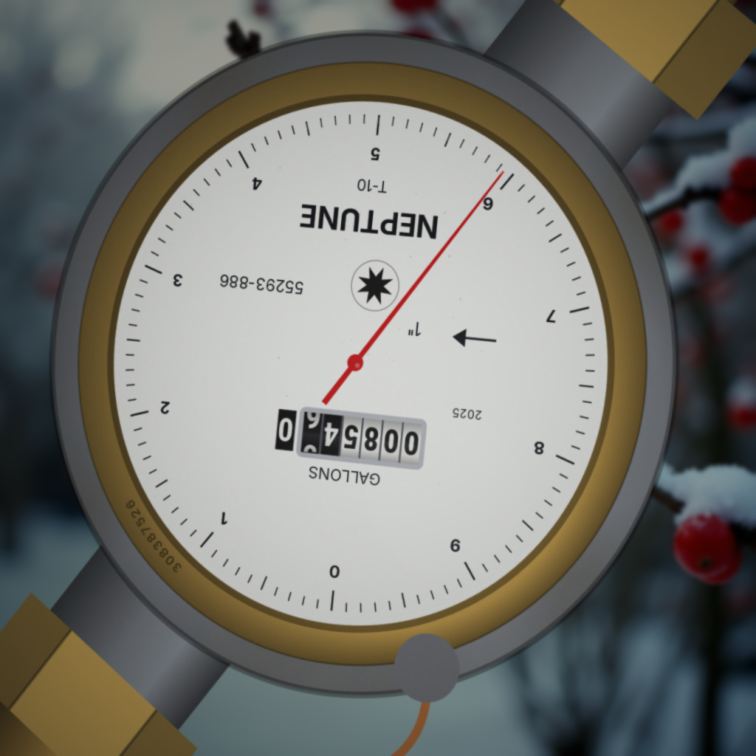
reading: **85455.9** gal
